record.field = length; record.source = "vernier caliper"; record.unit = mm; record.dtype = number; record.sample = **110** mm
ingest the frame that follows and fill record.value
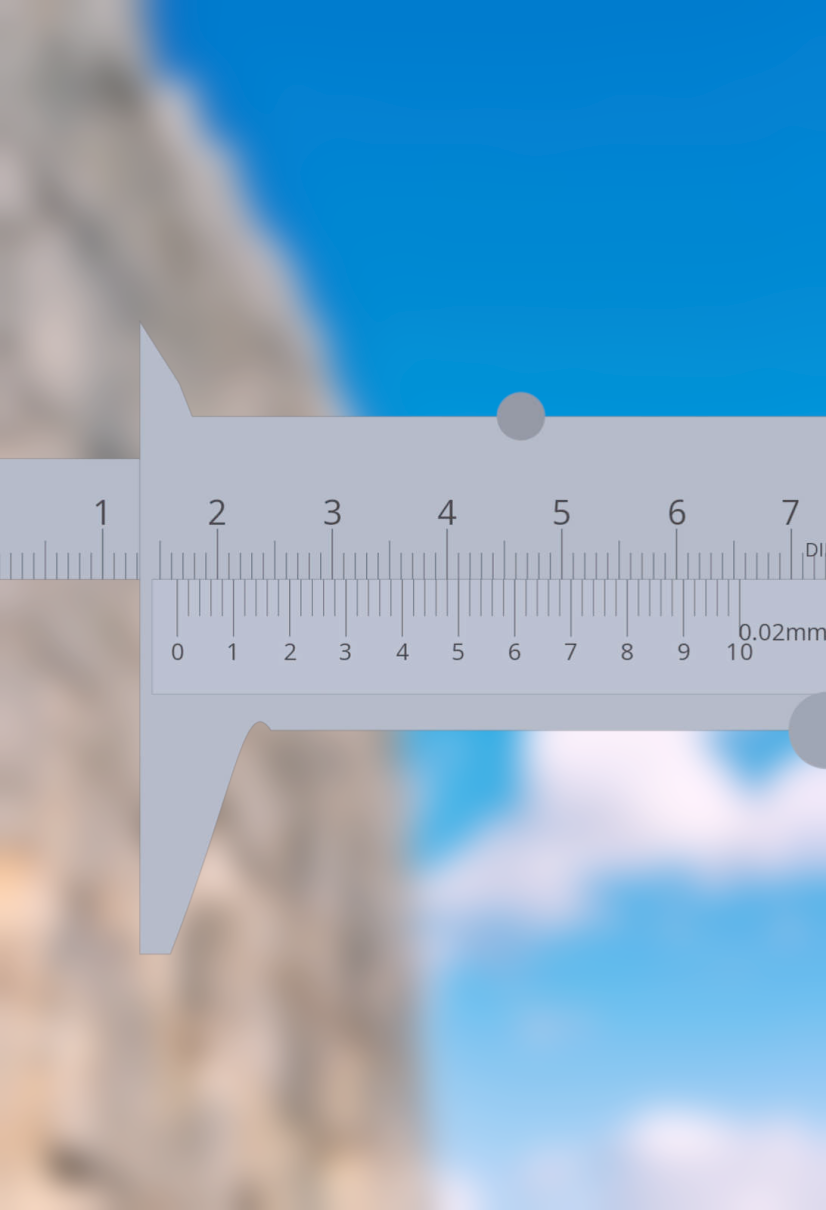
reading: **16.5** mm
